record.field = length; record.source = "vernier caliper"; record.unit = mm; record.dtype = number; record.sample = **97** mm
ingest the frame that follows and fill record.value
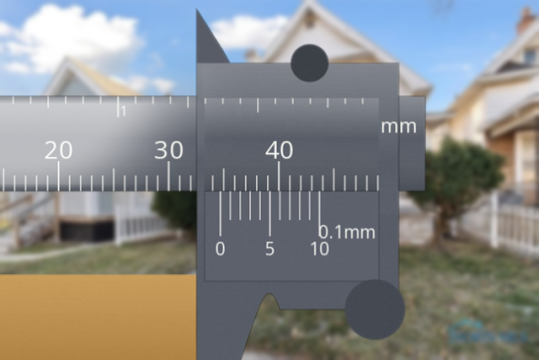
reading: **34.7** mm
